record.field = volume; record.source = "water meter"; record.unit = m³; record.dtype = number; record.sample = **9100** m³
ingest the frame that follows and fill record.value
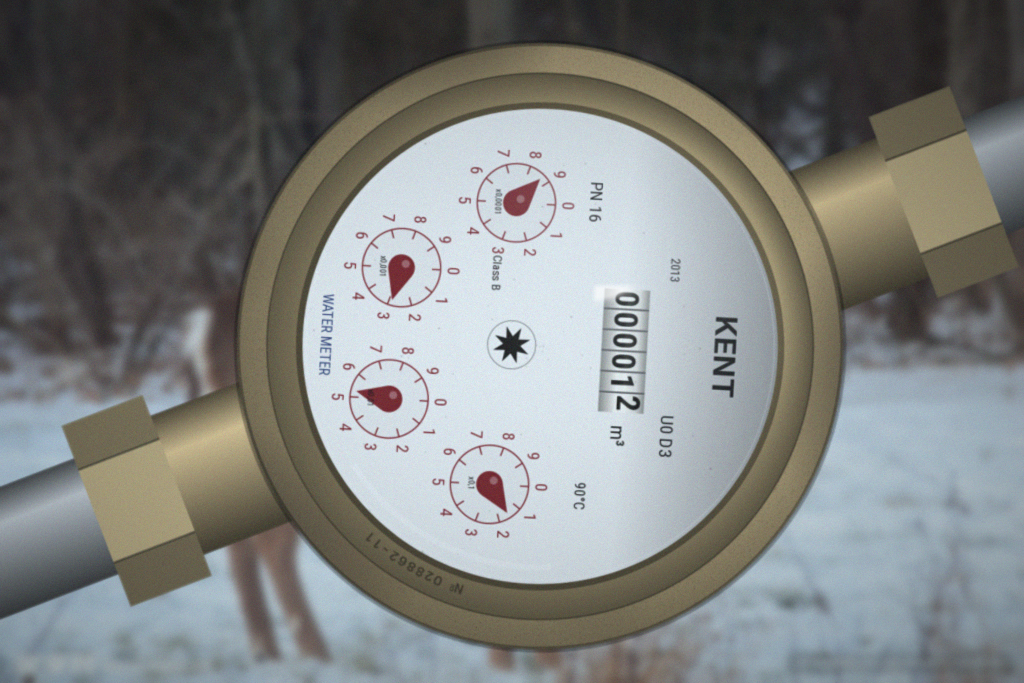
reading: **12.1528** m³
